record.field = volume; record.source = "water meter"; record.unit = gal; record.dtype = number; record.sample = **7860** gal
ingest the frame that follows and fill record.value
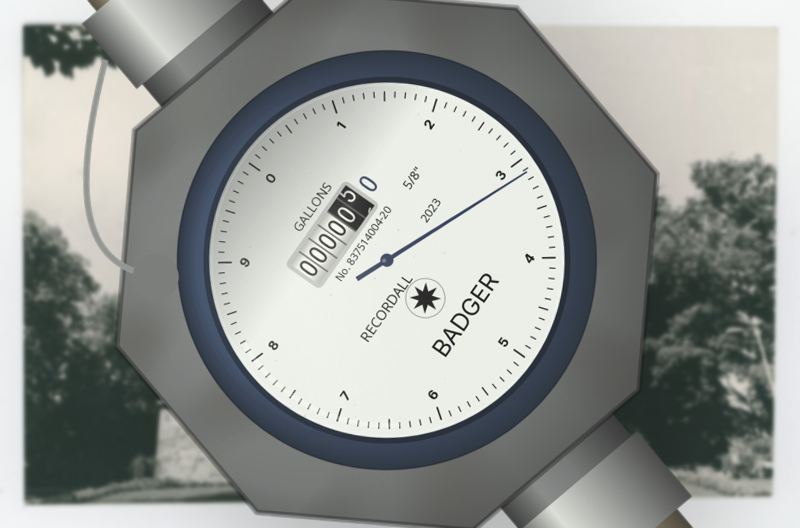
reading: **53.1** gal
